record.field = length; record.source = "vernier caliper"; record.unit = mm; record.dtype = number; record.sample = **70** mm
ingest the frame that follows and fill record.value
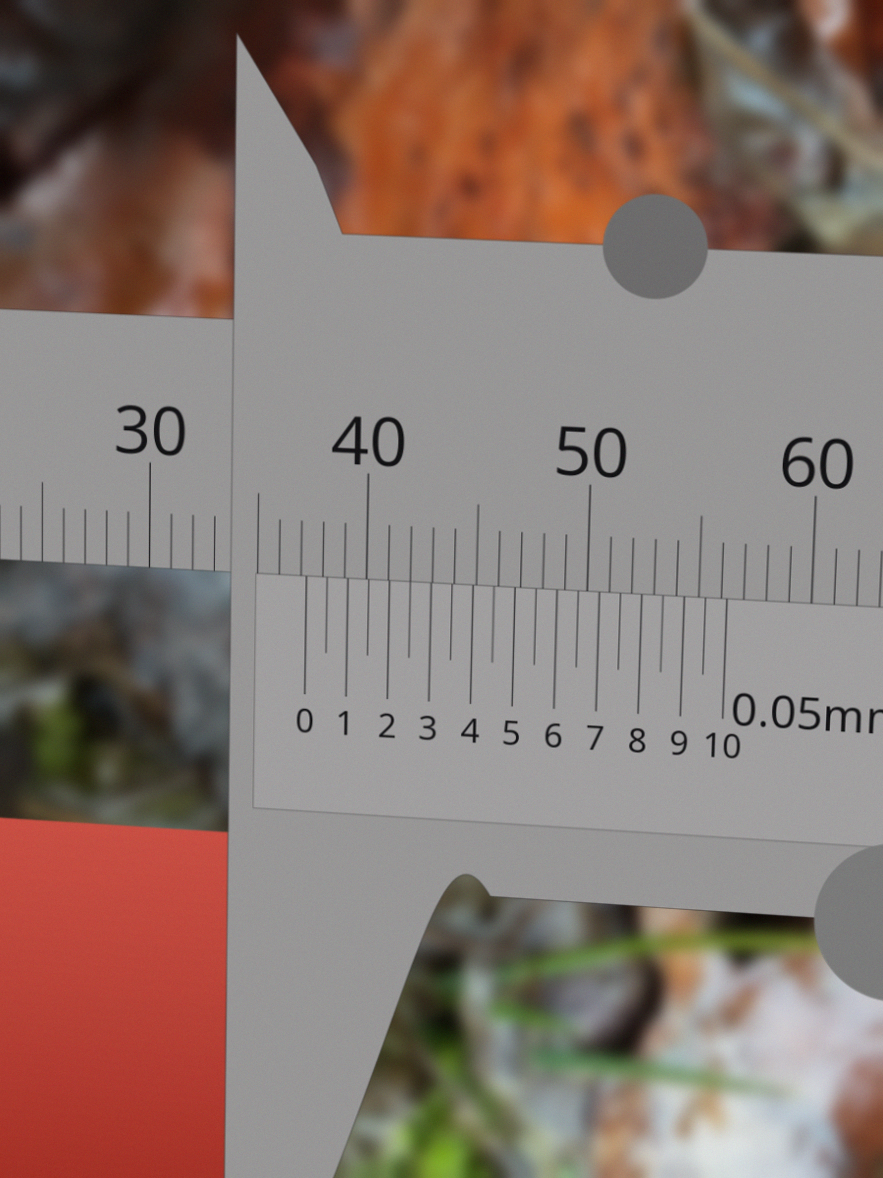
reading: **37.25** mm
